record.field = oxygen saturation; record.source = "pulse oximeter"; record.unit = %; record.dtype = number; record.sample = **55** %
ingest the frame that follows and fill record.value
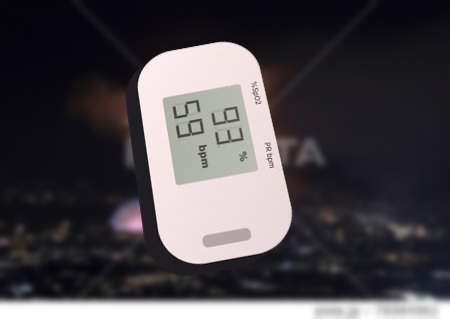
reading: **93** %
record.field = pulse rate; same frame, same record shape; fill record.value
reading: **59** bpm
